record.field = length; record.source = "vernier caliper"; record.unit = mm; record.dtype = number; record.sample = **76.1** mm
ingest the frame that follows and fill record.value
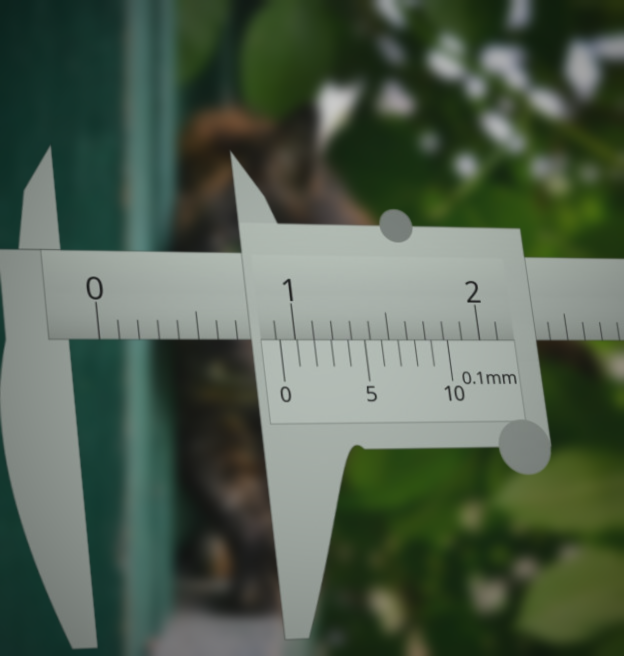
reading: **9.2** mm
